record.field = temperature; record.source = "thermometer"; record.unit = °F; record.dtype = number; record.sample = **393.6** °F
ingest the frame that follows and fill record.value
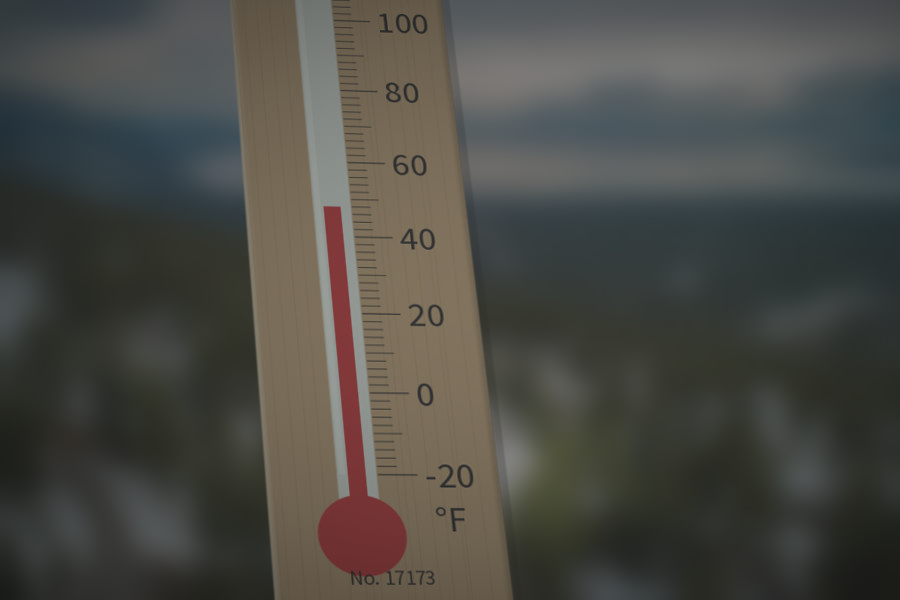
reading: **48** °F
